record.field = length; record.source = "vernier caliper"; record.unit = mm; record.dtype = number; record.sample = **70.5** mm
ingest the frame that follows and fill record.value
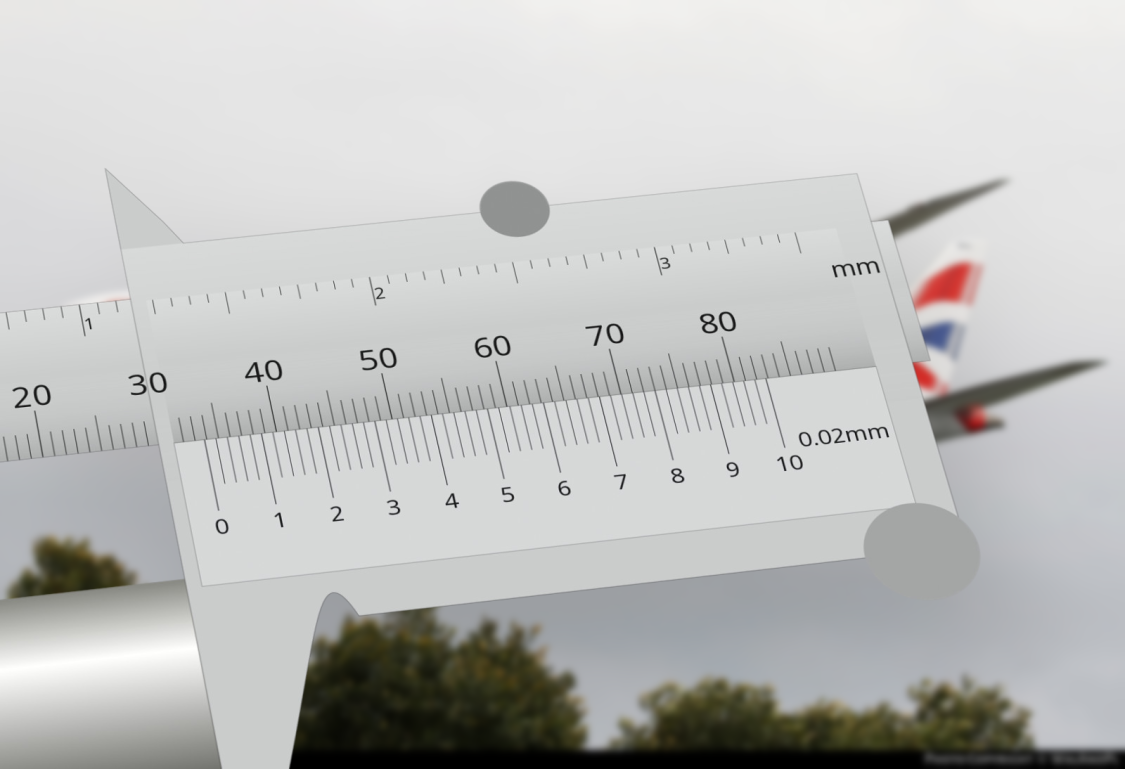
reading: **33.8** mm
